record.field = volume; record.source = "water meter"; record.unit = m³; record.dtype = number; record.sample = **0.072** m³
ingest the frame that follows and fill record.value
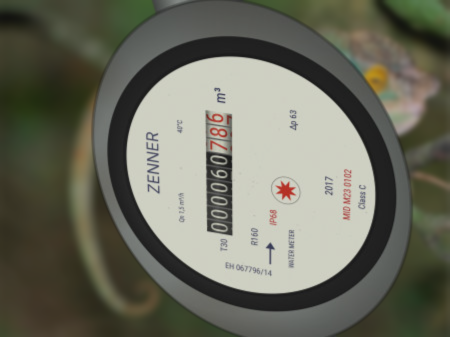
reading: **60.786** m³
